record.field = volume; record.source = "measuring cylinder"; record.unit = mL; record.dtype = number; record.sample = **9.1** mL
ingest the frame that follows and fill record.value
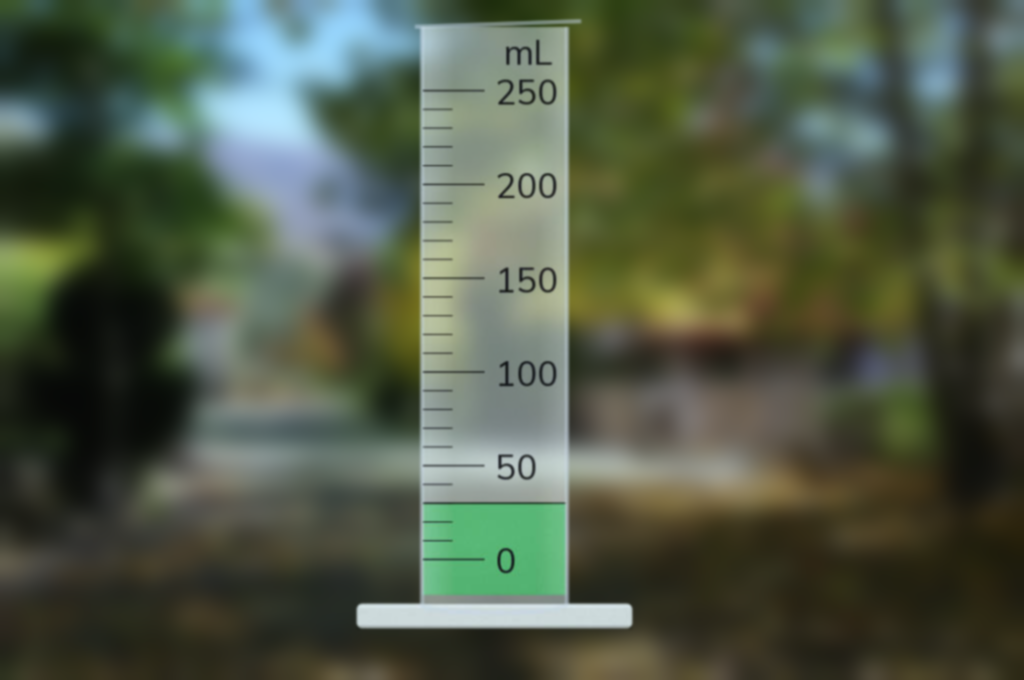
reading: **30** mL
